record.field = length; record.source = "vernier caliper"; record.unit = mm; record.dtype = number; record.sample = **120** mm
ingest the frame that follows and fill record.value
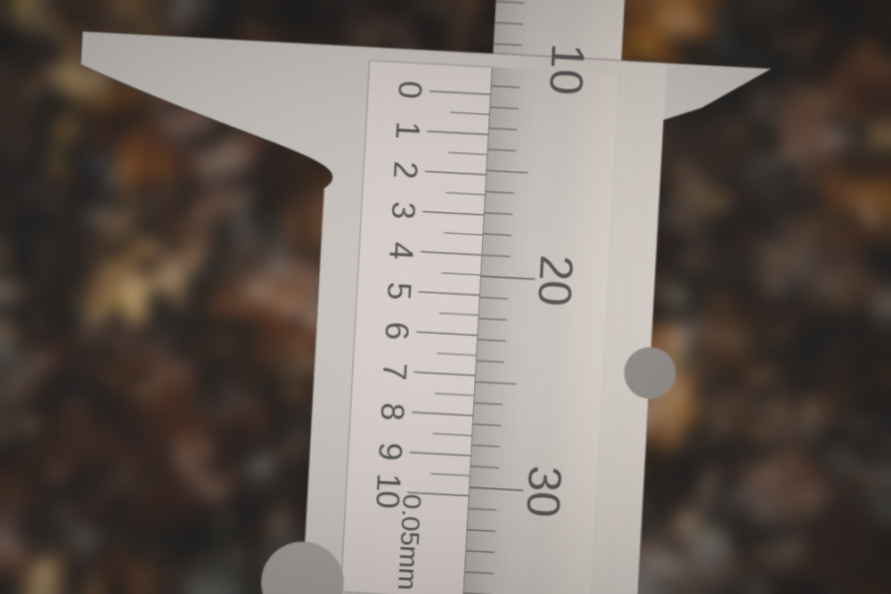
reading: **11.4** mm
